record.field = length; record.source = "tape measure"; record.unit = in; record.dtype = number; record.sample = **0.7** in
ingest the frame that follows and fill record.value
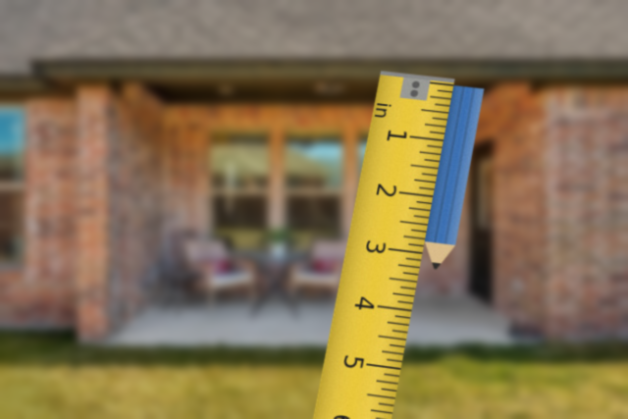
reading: **3.25** in
